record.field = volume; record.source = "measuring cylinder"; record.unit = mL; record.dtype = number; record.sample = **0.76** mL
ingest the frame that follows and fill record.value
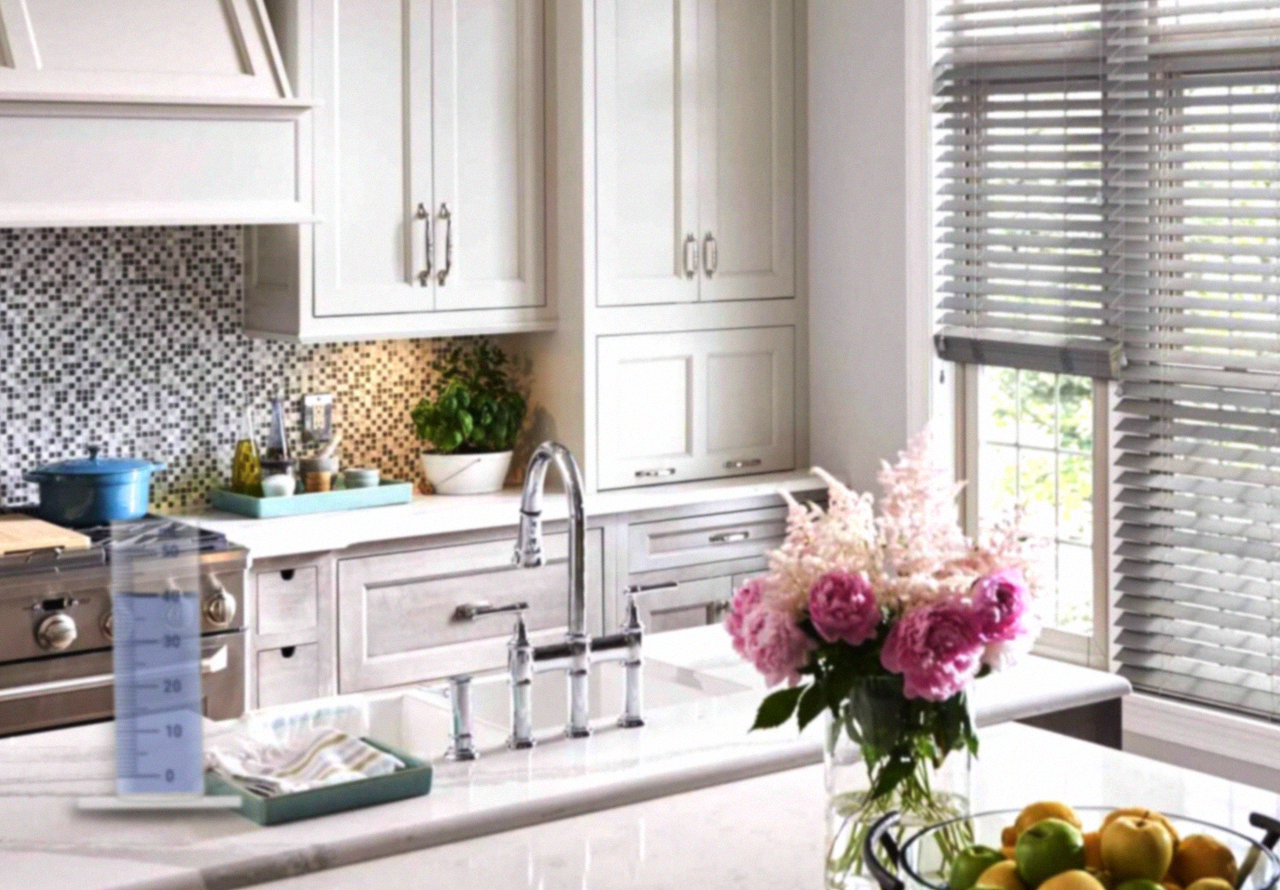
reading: **40** mL
